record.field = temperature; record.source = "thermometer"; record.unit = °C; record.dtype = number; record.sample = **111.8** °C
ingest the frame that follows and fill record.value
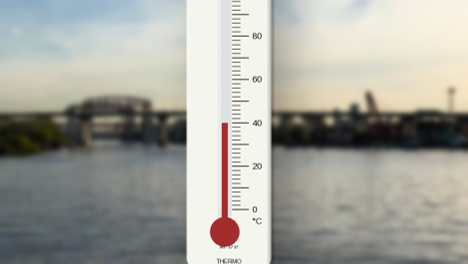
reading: **40** °C
